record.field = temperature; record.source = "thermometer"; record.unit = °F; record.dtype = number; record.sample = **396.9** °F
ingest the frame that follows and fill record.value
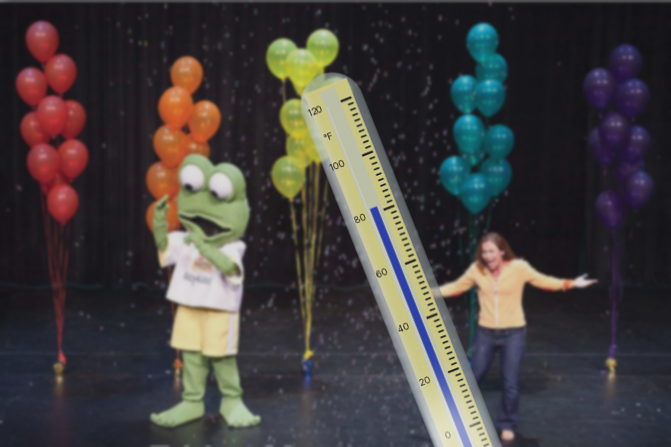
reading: **82** °F
